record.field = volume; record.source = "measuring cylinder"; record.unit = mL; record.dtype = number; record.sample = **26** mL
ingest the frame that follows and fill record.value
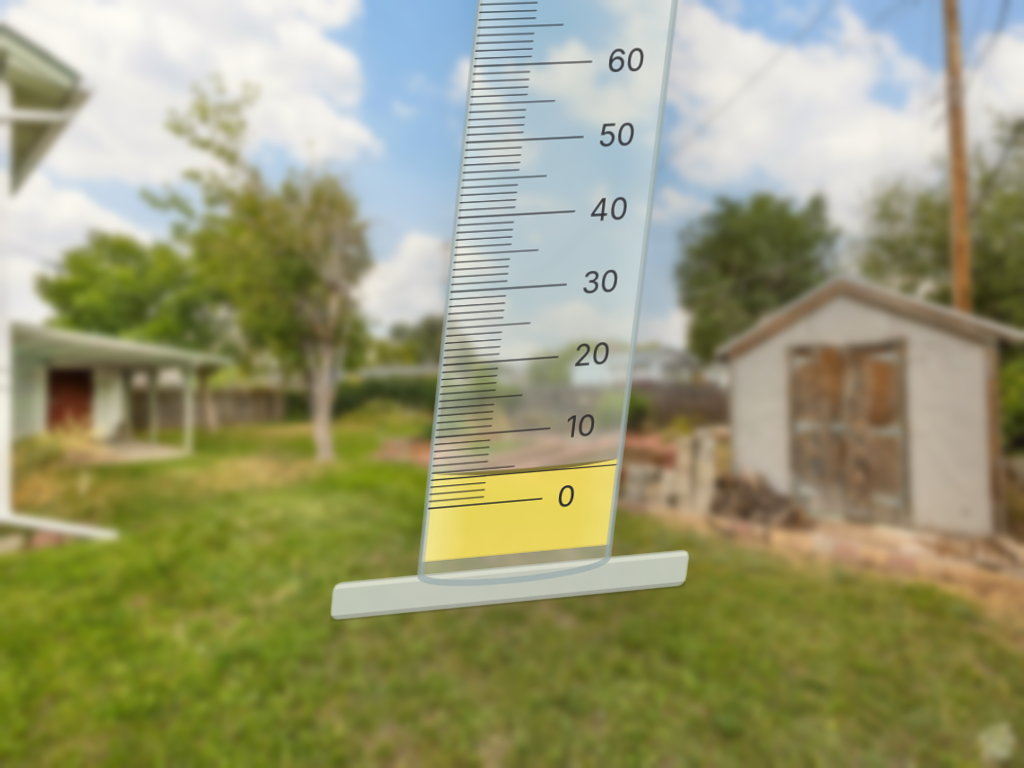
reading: **4** mL
